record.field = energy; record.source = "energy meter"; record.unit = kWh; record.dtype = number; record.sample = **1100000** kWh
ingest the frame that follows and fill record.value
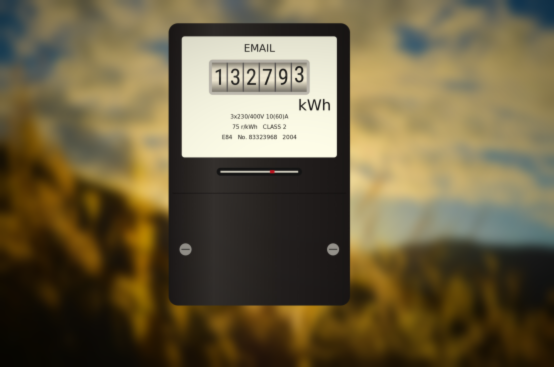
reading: **132793** kWh
